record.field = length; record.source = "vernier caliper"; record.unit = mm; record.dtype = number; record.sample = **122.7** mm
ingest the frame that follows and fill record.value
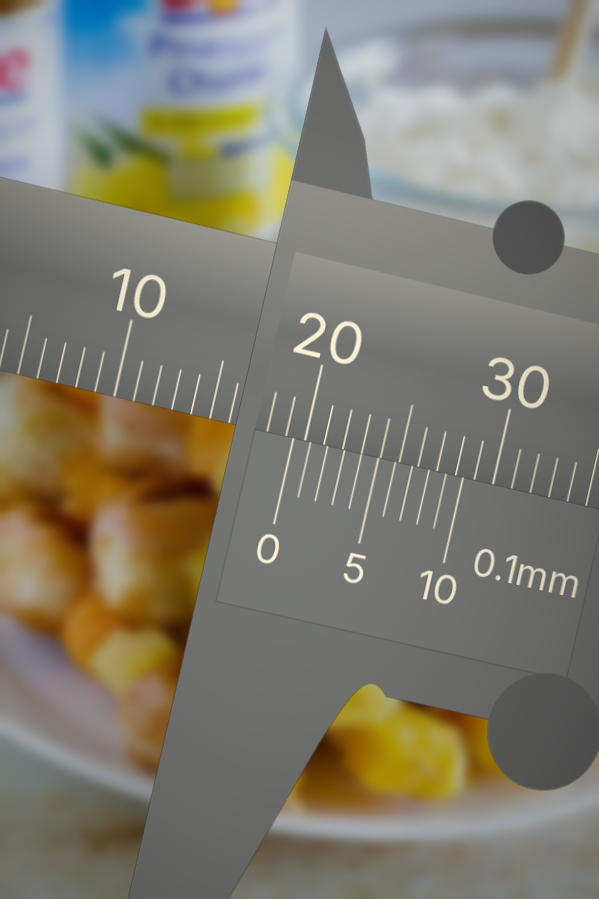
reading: **19.4** mm
